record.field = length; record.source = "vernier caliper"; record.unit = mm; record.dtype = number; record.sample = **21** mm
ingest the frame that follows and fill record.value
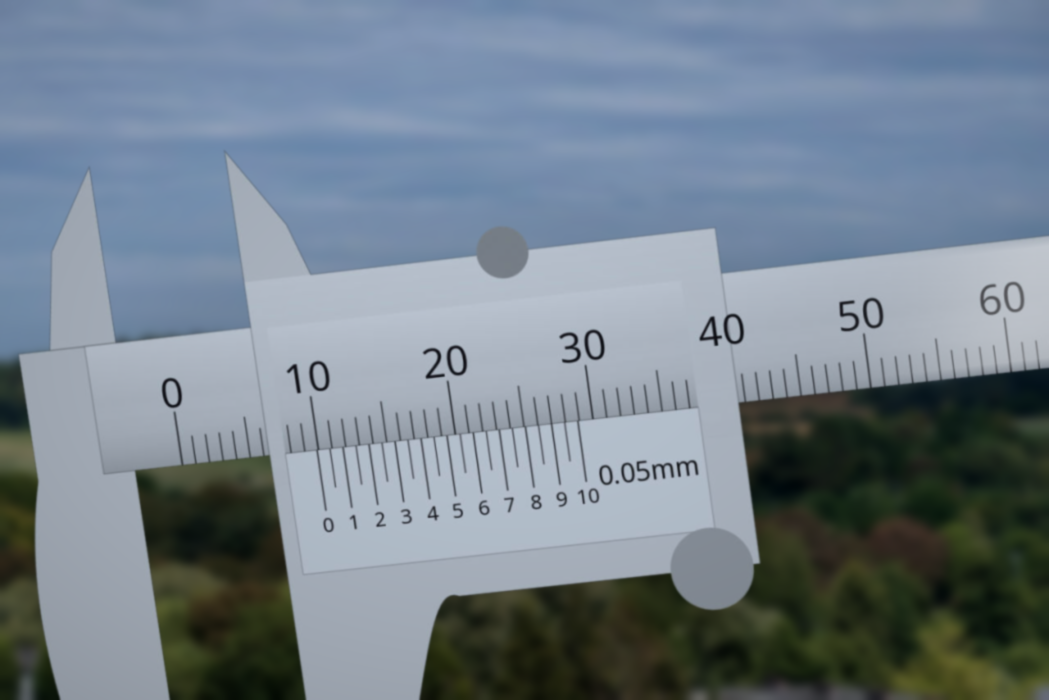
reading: **9.9** mm
